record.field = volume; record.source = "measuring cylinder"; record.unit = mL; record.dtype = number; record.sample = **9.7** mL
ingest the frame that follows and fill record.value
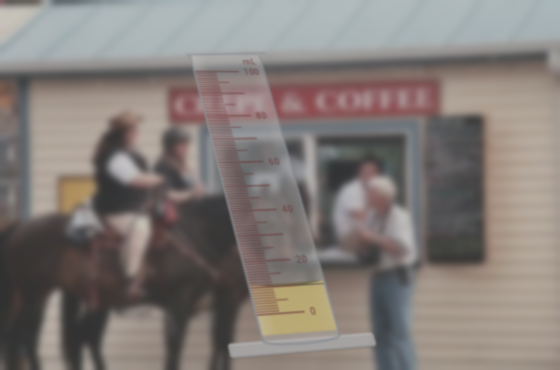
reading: **10** mL
